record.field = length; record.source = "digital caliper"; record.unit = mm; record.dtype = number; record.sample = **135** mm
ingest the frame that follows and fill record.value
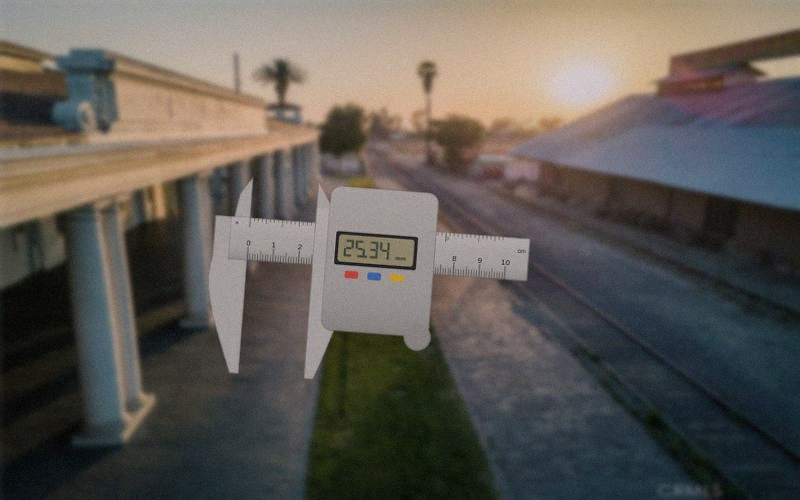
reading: **25.34** mm
